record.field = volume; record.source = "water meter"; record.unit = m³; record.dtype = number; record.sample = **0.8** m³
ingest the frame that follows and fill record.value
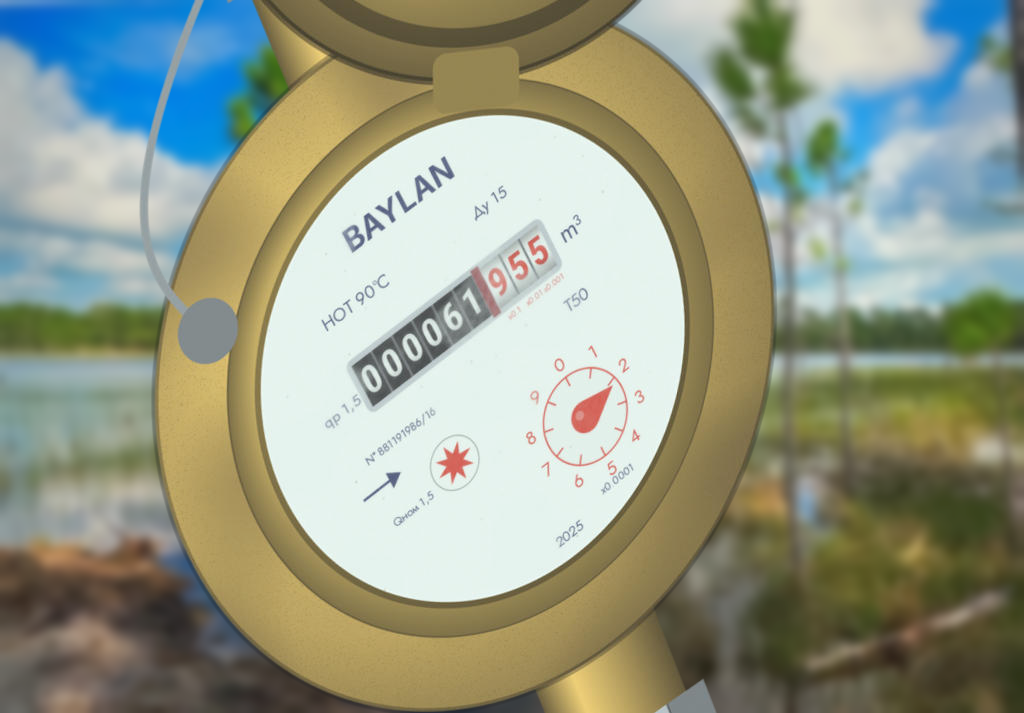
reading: **61.9552** m³
